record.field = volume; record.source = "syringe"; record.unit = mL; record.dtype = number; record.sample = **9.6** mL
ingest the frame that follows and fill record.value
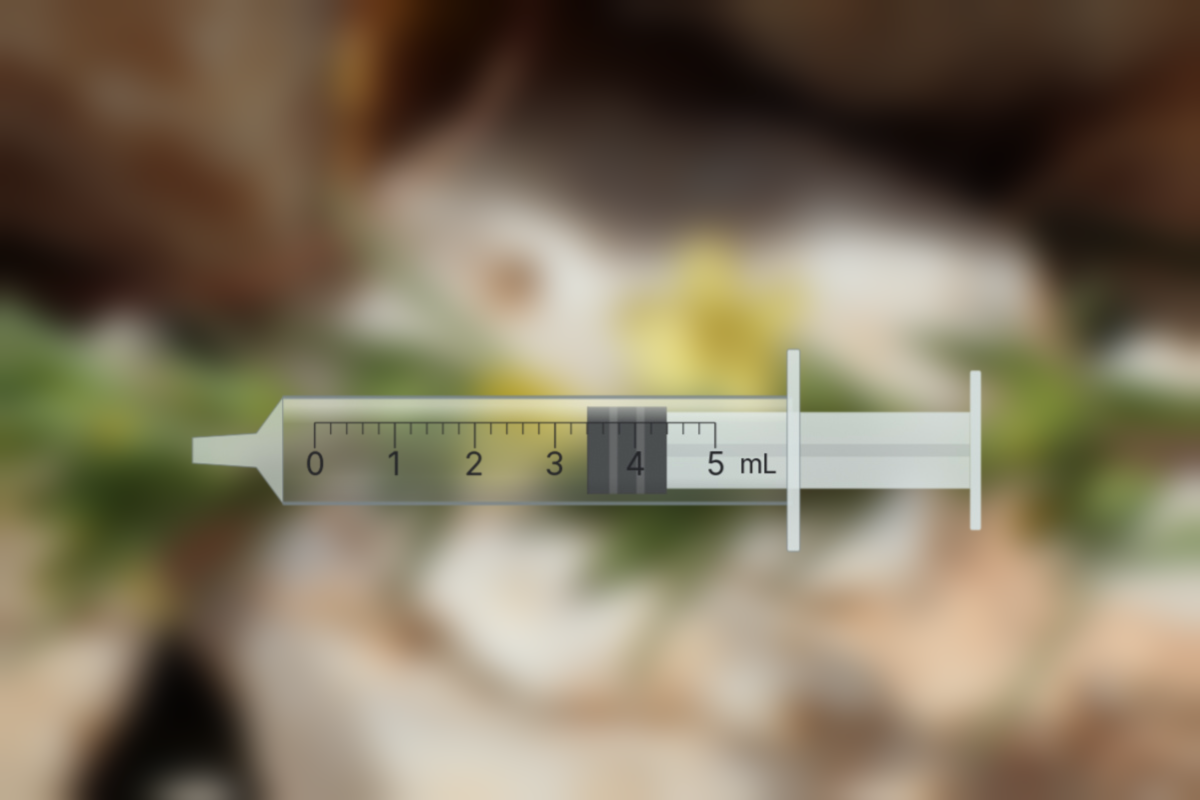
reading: **3.4** mL
